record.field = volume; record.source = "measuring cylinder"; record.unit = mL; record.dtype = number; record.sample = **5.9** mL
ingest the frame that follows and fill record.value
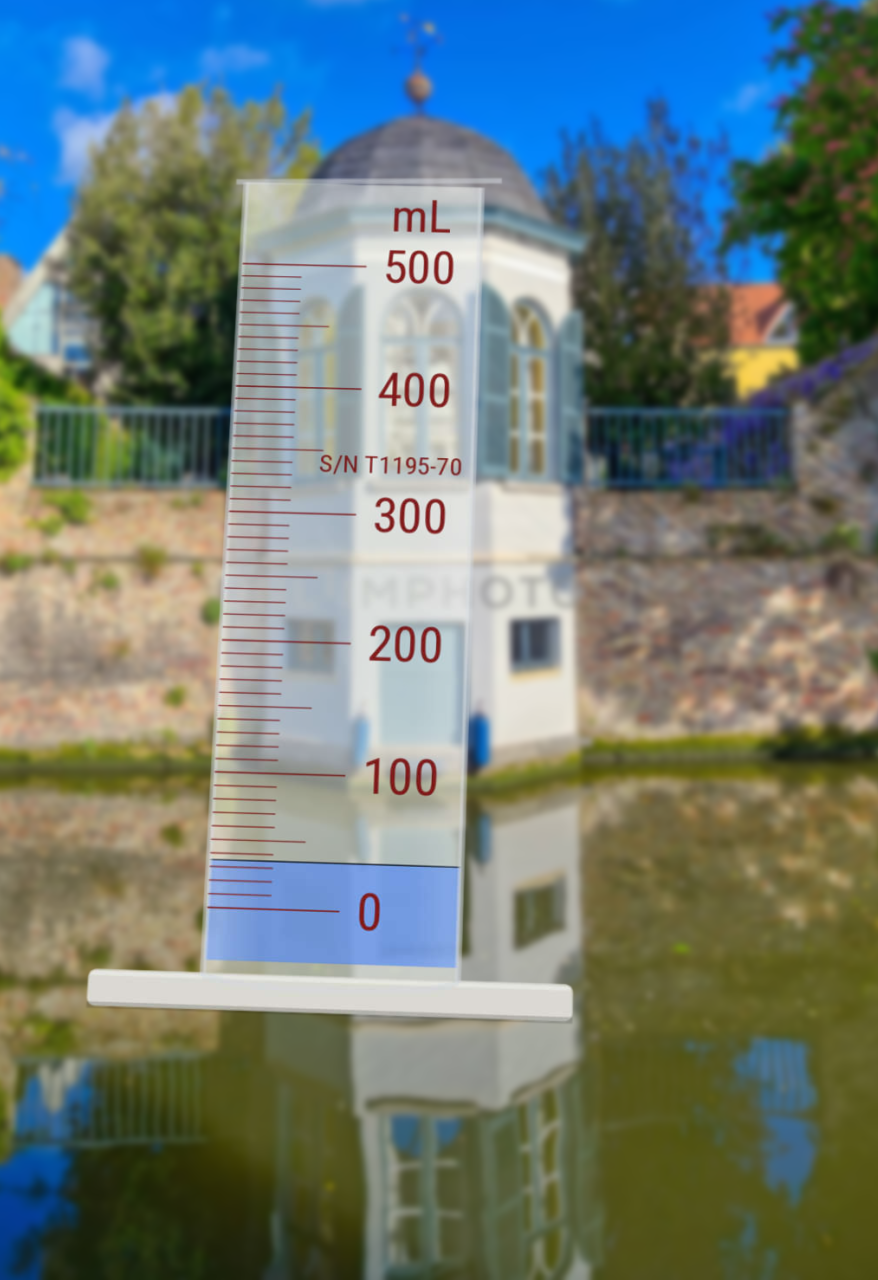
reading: **35** mL
